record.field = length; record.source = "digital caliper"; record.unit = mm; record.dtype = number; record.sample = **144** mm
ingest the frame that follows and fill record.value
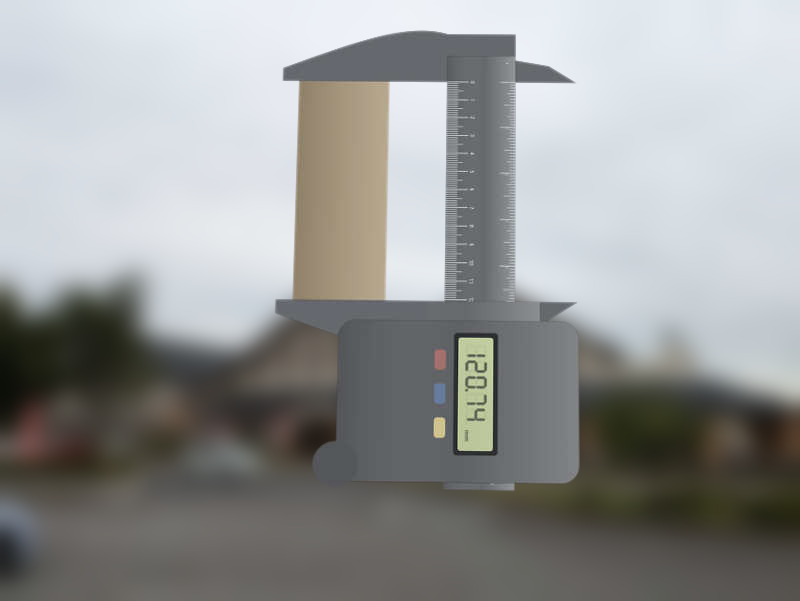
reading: **120.74** mm
